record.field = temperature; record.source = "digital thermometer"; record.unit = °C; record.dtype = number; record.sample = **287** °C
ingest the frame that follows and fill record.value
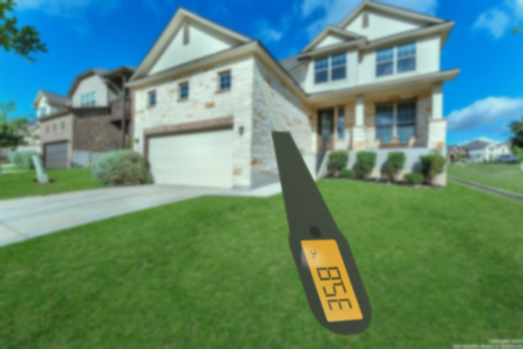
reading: **35.8** °C
